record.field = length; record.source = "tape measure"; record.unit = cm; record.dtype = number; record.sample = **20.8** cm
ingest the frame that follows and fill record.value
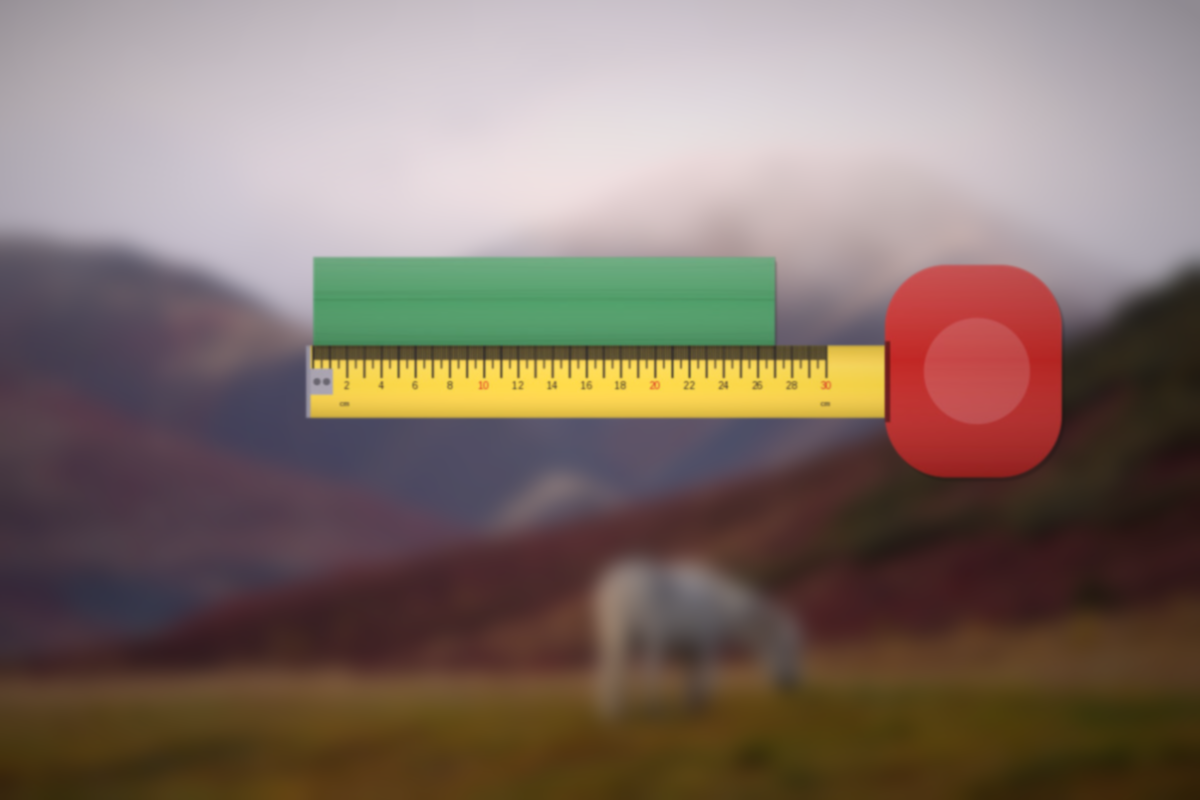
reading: **27** cm
